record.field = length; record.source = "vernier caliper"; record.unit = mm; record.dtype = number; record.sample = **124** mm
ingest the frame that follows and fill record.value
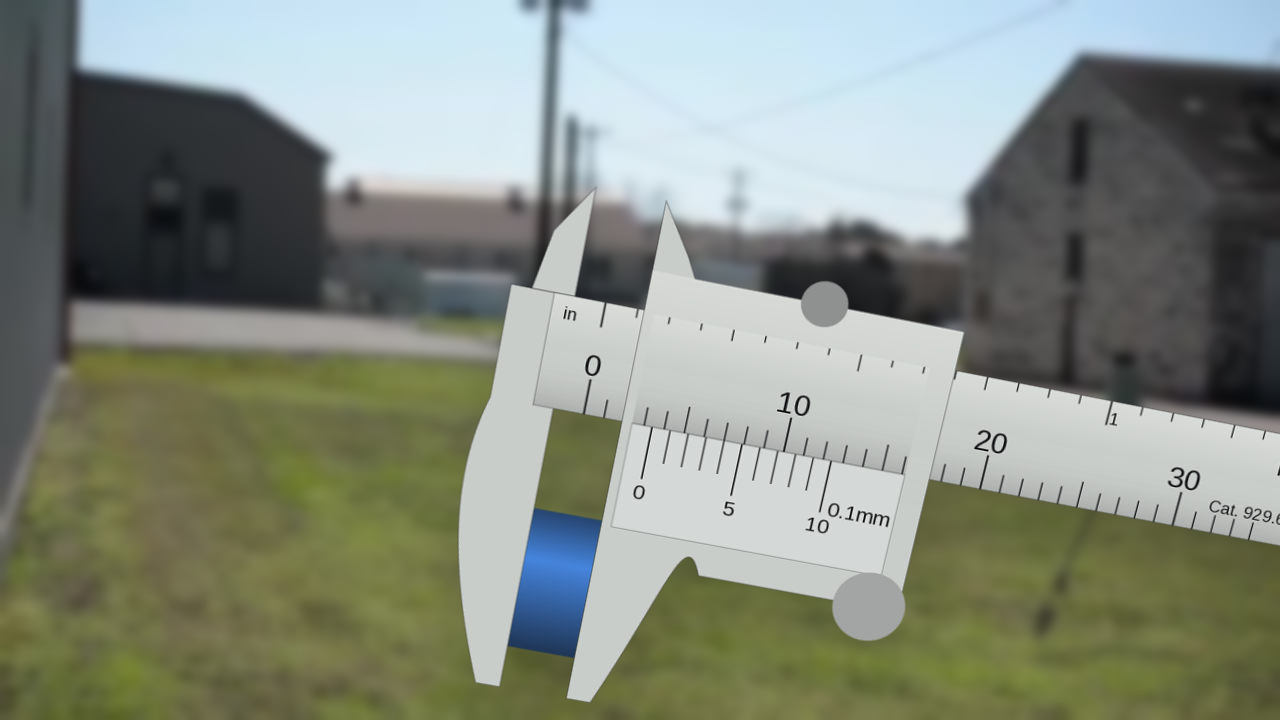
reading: **3.4** mm
